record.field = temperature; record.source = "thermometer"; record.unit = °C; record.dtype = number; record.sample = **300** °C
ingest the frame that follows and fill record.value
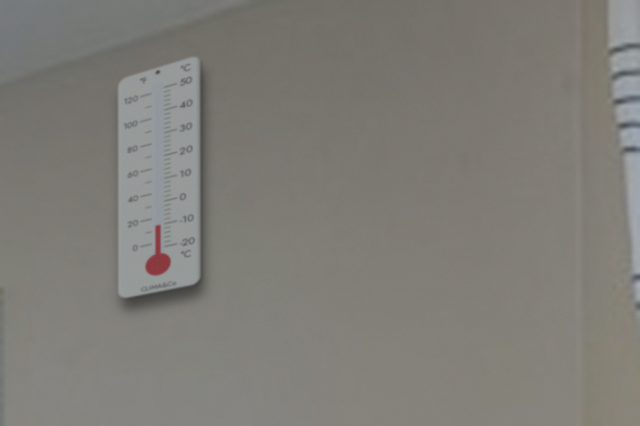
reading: **-10** °C
